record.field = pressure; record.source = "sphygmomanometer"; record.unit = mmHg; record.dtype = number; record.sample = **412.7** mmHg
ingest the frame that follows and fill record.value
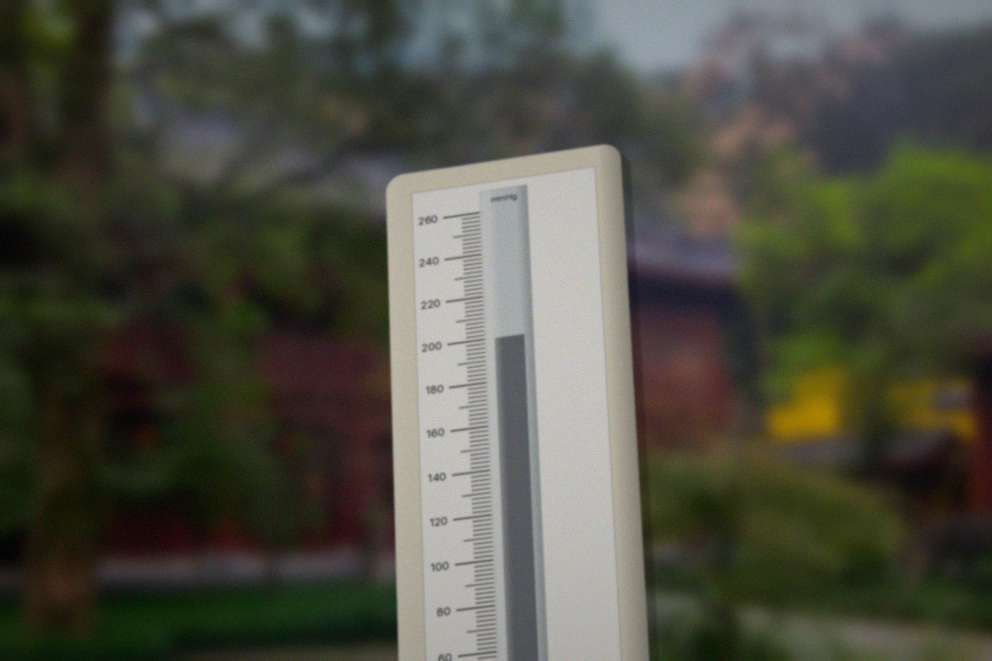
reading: **200** mmHg
